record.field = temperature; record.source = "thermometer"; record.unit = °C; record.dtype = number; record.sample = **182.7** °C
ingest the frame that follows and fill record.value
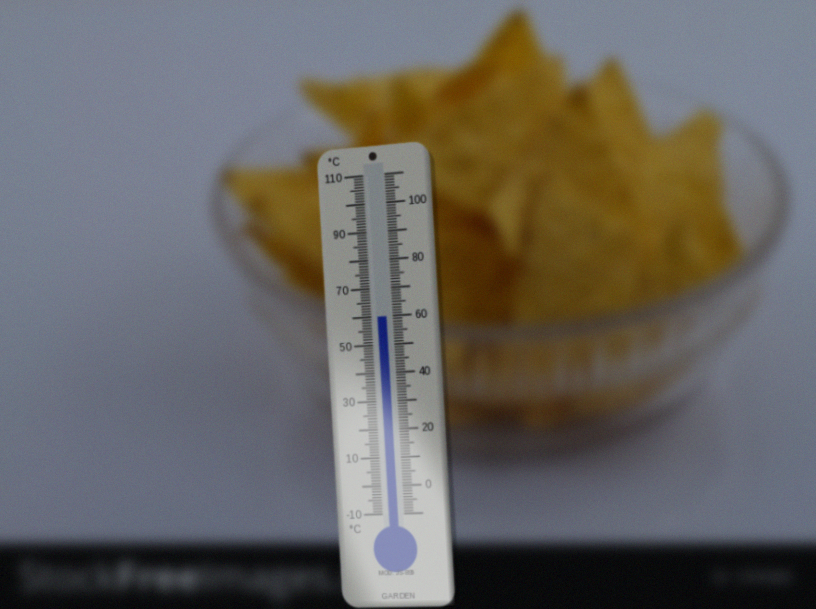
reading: **60** °C
